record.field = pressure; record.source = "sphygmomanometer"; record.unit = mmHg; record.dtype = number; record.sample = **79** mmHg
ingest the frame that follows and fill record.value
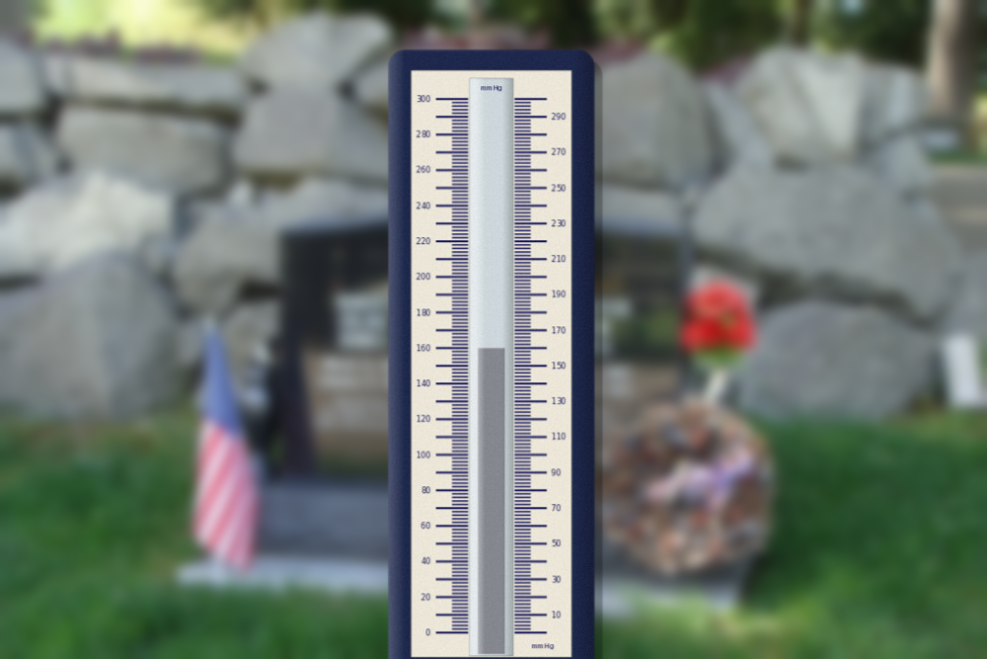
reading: **160** mmHg
